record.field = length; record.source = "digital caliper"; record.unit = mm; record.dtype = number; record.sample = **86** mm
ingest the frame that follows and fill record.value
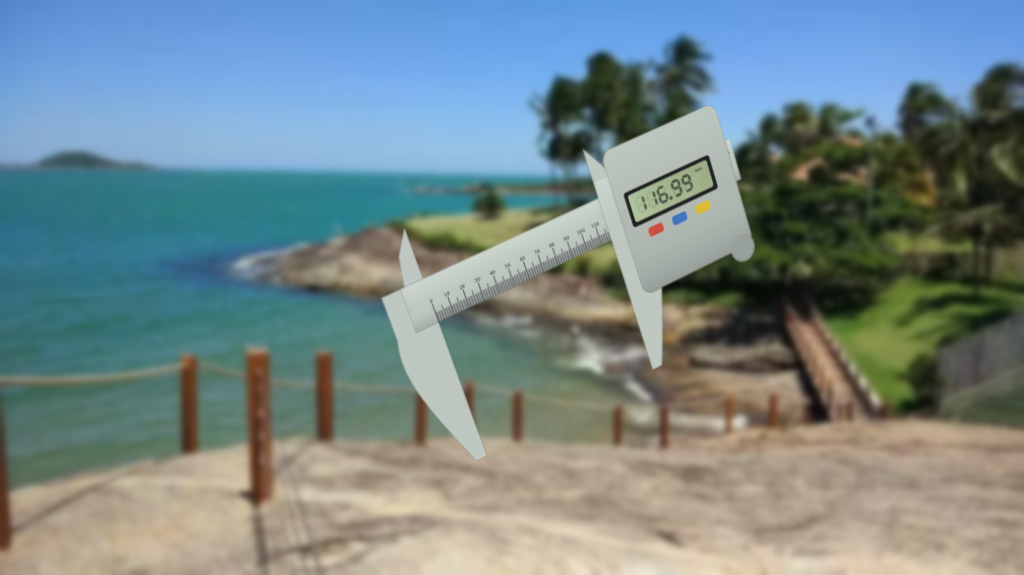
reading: **116.99** mm
